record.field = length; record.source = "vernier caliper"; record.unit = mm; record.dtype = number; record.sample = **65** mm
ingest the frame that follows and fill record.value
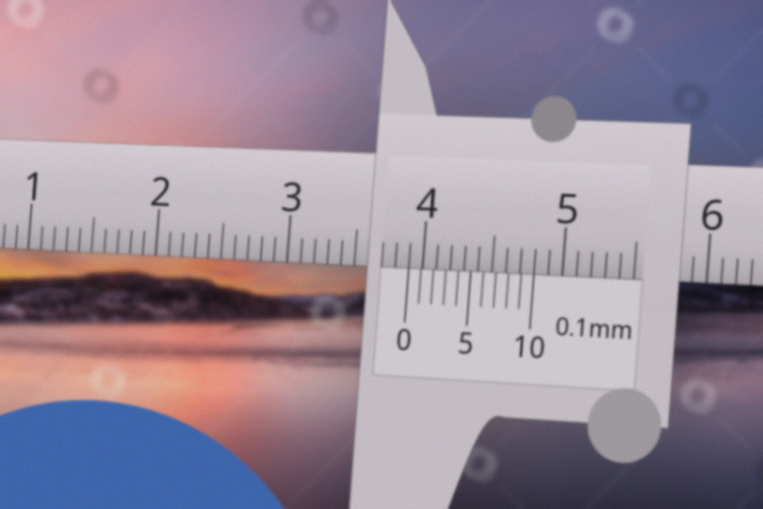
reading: **39.0** mm
